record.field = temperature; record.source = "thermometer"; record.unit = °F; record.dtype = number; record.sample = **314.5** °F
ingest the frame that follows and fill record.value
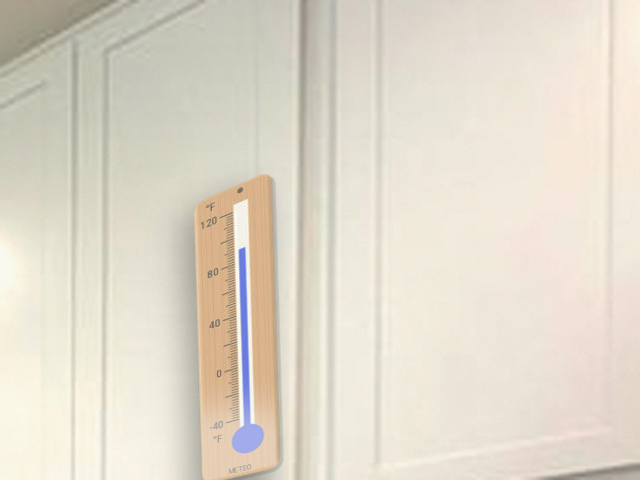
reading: **90** °F
